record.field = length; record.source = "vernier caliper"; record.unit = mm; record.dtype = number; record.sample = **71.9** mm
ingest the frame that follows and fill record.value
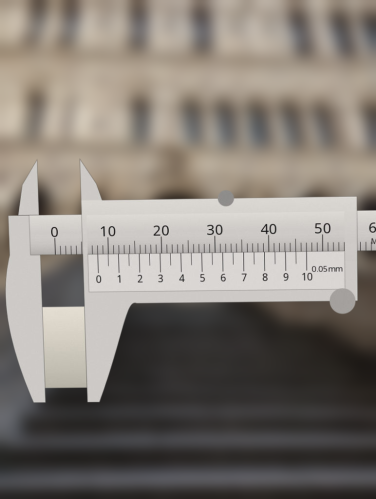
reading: **8.0** mm
